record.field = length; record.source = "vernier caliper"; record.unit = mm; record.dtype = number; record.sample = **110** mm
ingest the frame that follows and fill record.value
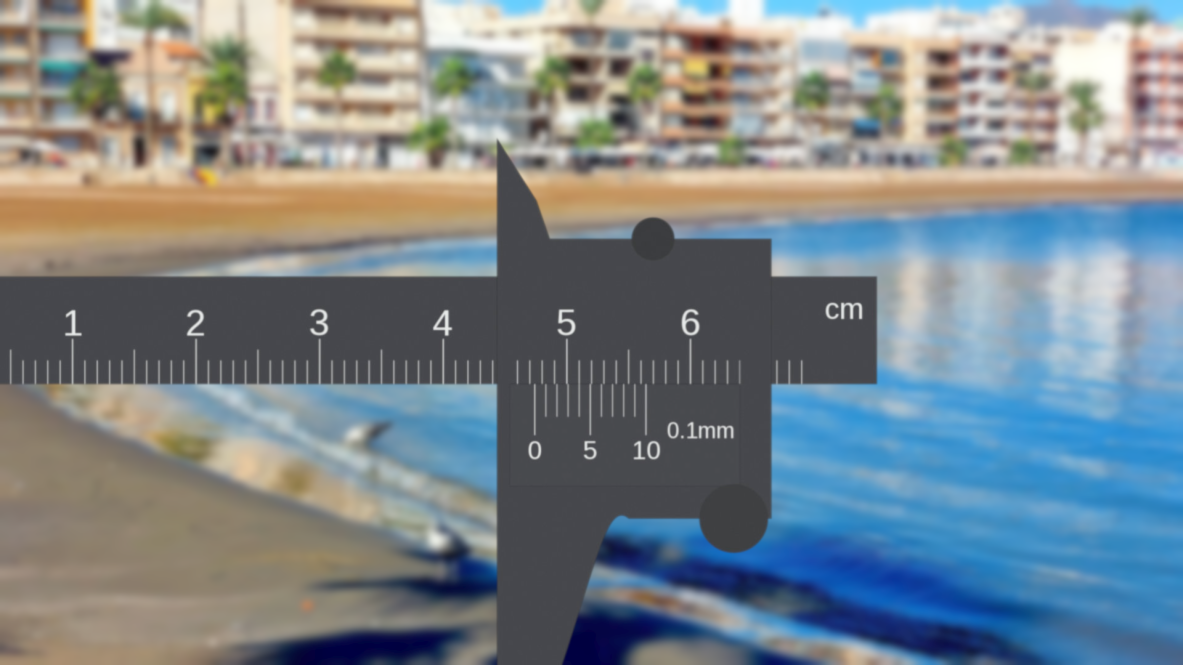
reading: **47.4** mm
